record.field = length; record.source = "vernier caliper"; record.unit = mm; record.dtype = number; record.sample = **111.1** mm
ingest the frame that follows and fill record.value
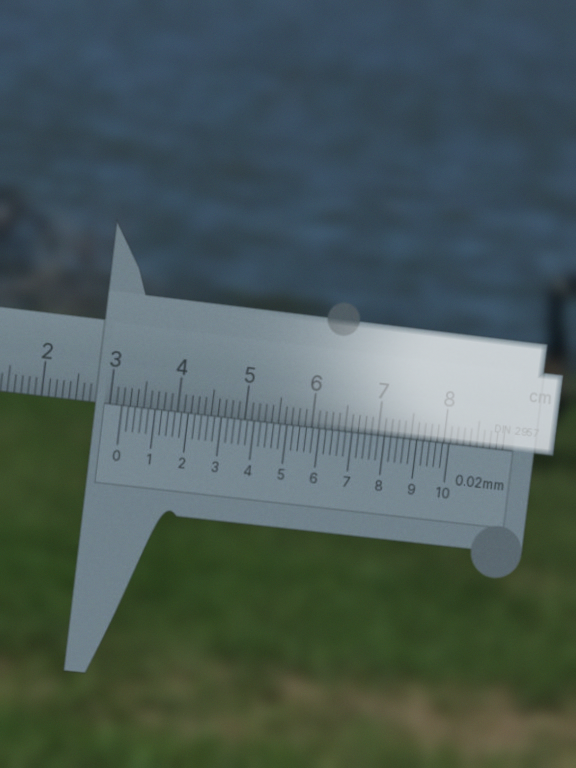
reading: **31.8** mm
